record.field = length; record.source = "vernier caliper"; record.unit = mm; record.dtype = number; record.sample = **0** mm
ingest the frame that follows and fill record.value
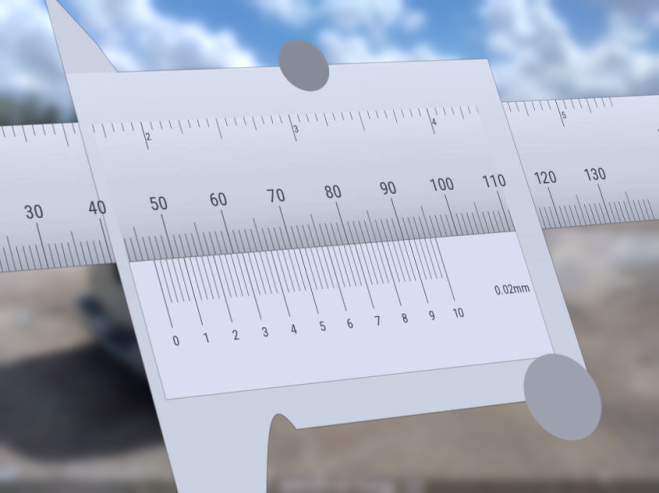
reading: **46.8** mm
